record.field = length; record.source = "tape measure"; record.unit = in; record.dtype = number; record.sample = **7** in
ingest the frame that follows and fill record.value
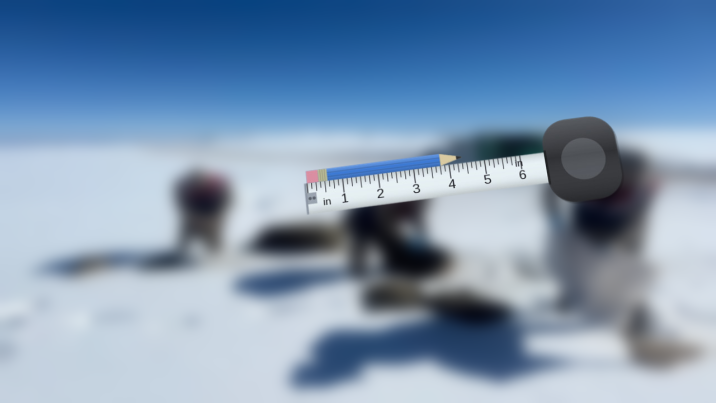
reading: **4.375** in
